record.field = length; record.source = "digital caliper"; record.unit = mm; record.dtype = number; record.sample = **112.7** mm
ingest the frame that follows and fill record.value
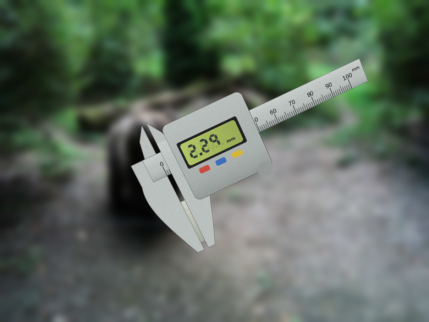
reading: **2.29** mm
